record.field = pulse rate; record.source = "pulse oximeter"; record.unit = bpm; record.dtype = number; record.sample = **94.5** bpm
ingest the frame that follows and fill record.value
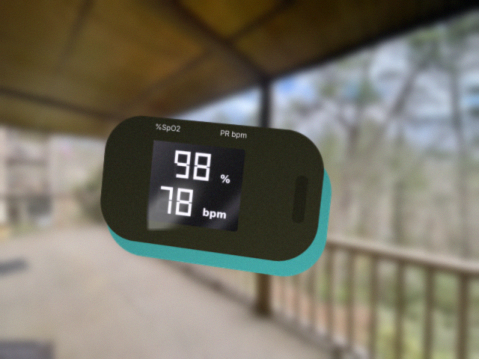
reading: **78** bpm
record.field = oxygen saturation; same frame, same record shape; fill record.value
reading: **98** %
